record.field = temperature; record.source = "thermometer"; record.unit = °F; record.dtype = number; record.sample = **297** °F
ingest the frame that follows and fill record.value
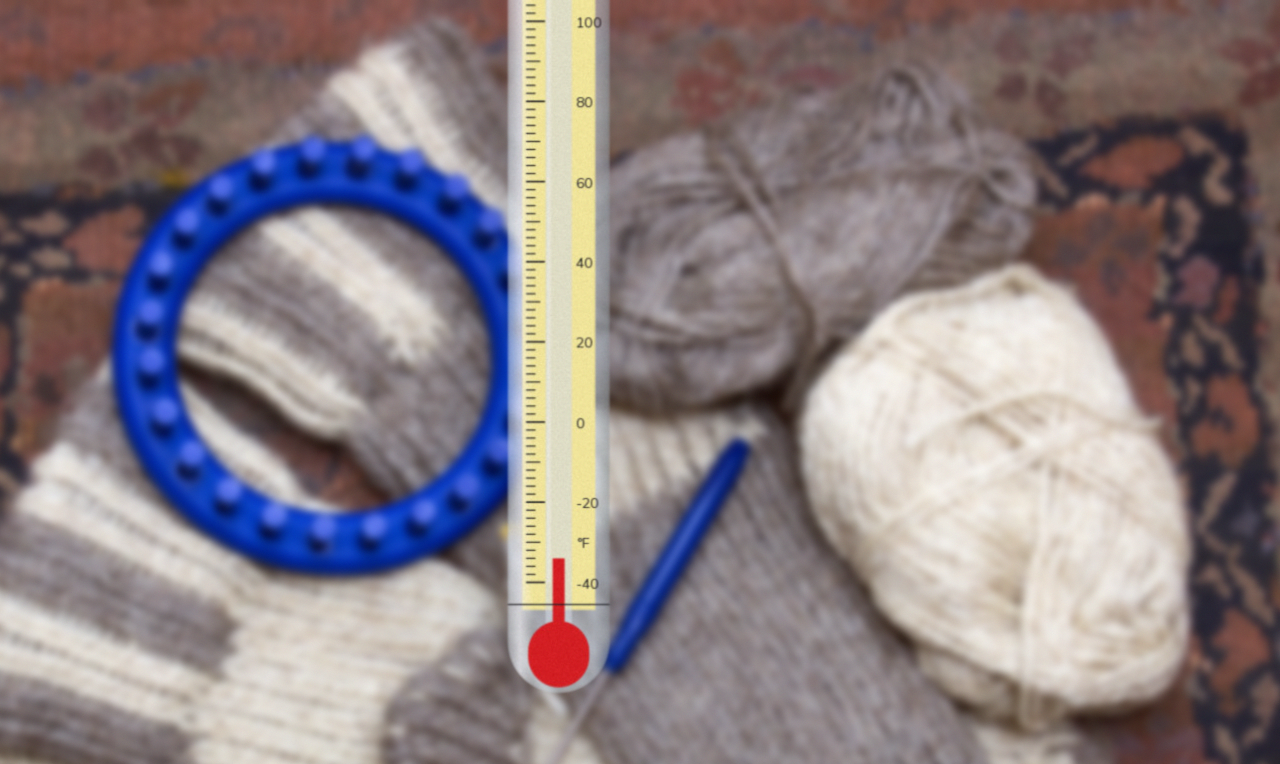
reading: **-34** °F
